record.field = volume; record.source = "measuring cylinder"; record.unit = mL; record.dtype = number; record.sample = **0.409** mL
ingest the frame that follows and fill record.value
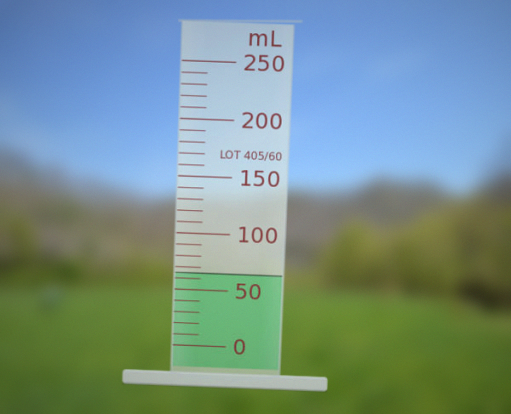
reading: **65** mL
